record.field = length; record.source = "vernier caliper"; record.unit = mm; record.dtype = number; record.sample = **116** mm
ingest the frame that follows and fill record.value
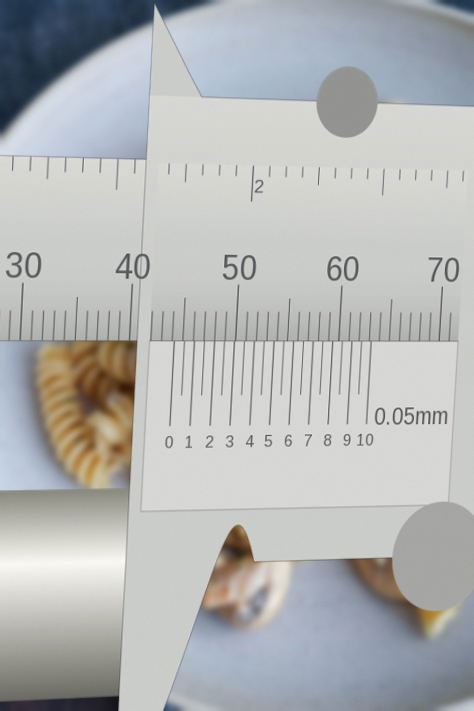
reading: **44.2** mm
